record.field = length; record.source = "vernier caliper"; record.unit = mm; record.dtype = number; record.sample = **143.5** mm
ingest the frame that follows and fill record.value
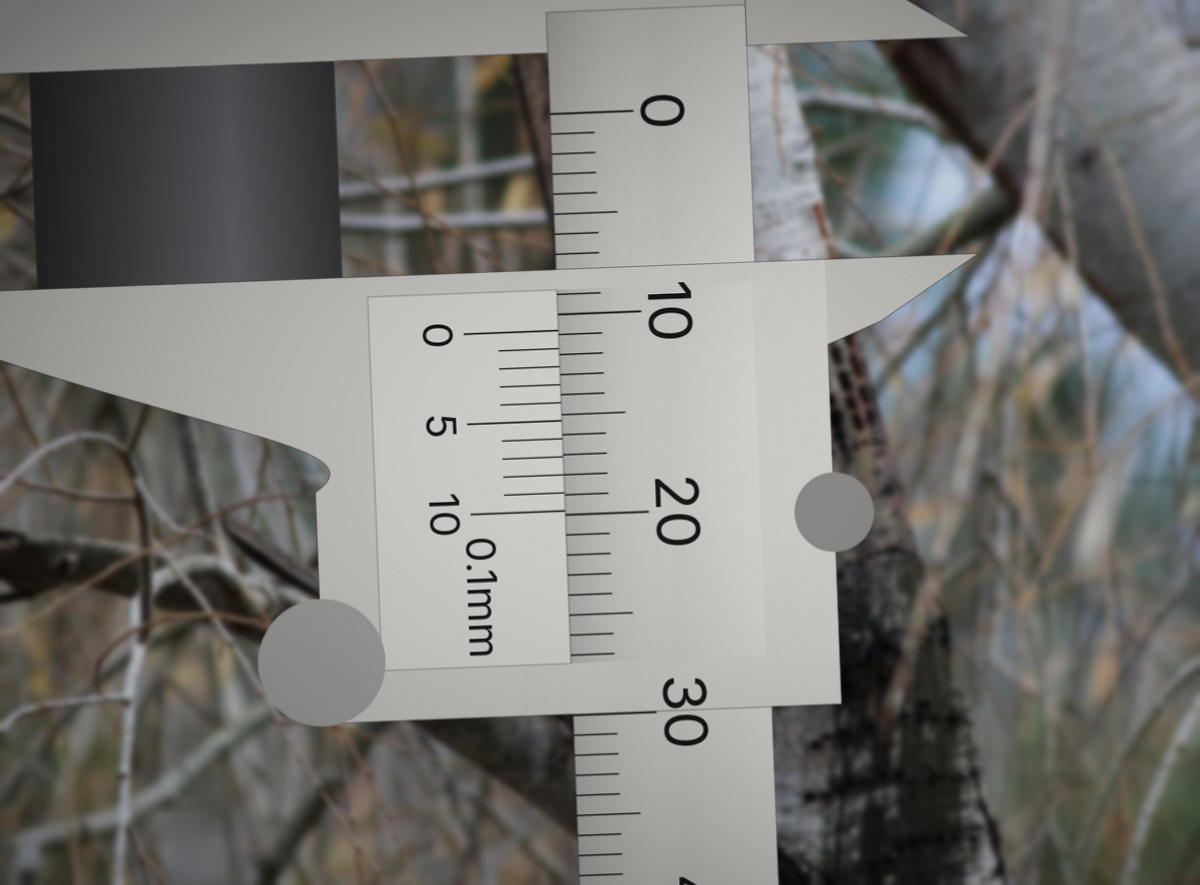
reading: **10.8** mm
